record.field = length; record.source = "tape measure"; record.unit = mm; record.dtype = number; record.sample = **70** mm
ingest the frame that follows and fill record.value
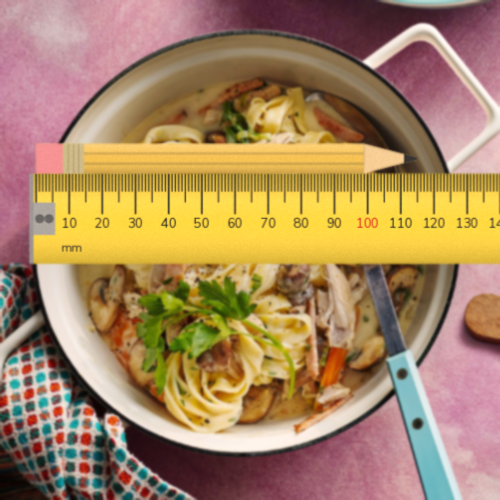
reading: **115** mm
